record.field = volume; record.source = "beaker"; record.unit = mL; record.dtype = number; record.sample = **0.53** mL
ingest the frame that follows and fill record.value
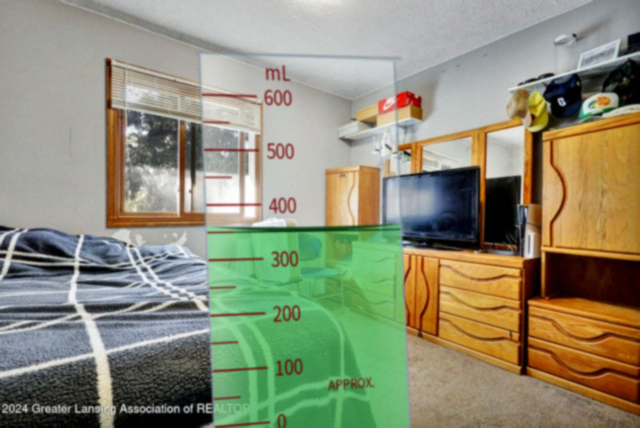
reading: **350** mL
